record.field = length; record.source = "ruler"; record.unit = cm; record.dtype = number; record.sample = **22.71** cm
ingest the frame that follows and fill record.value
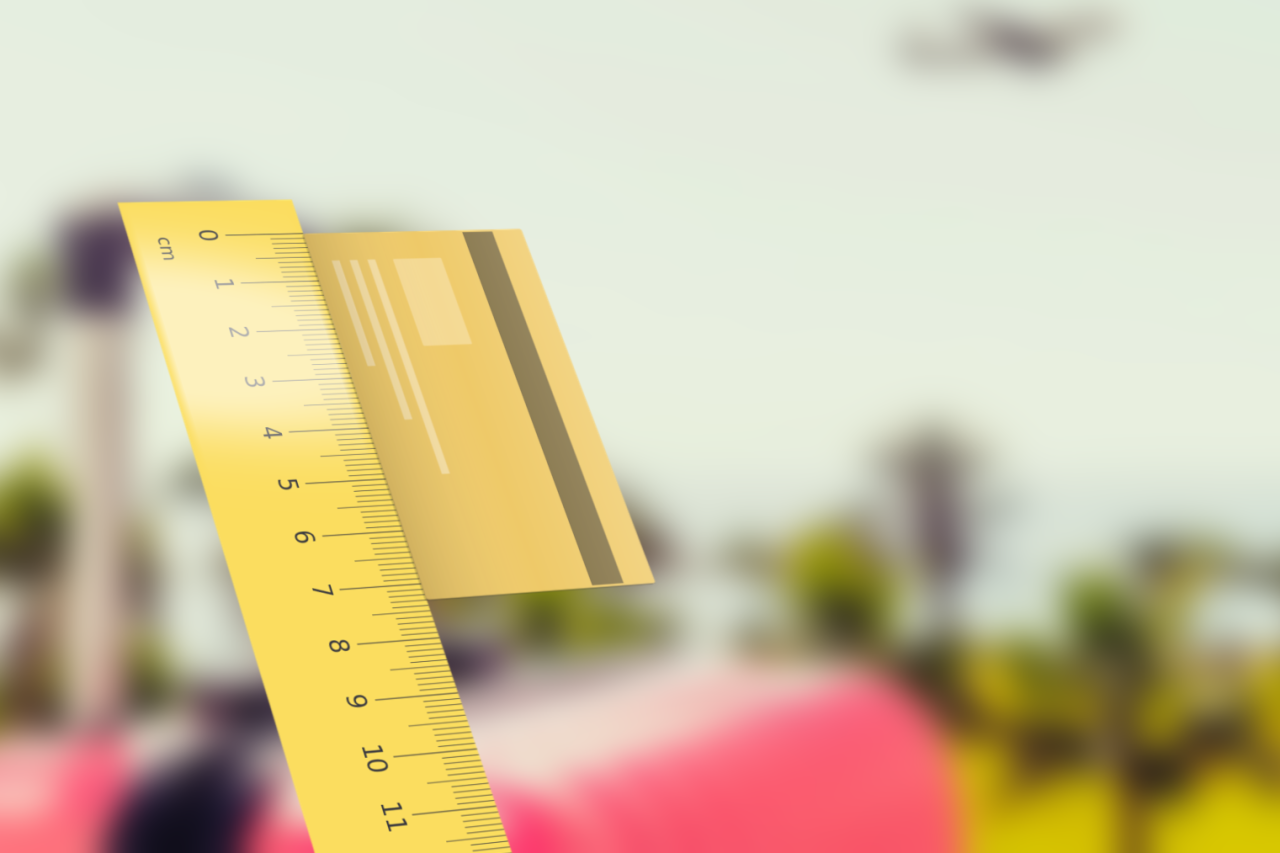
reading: **7.3** cm
